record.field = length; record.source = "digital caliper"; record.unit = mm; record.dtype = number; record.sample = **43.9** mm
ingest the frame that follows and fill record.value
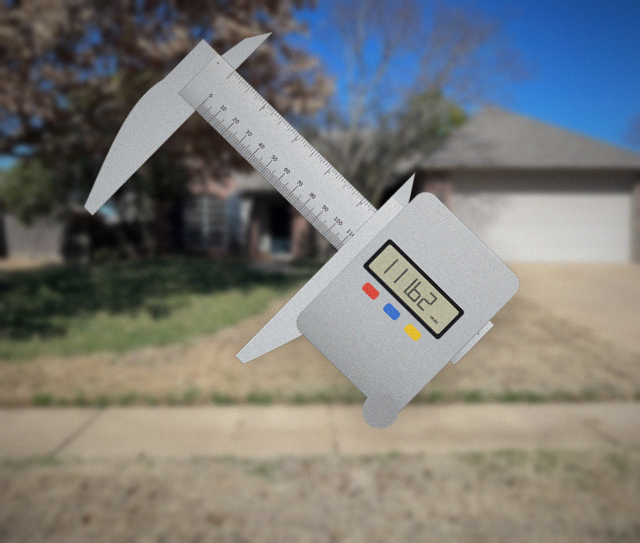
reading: **111.62** mm
